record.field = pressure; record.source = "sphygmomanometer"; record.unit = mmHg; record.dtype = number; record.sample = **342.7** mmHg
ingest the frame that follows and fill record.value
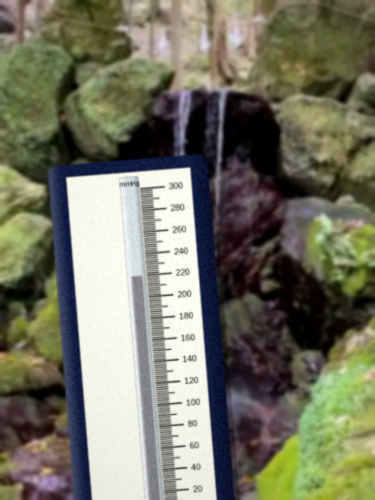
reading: **220** mmHg
